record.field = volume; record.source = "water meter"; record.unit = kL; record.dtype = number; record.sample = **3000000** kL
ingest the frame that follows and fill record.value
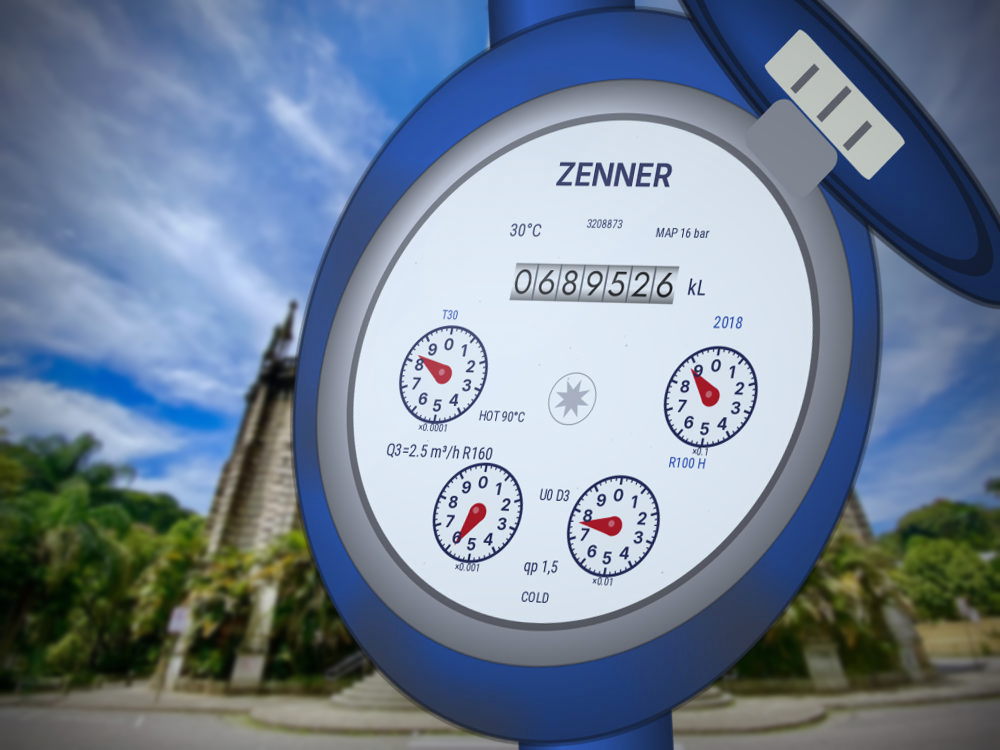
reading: **689526.8758** kL
